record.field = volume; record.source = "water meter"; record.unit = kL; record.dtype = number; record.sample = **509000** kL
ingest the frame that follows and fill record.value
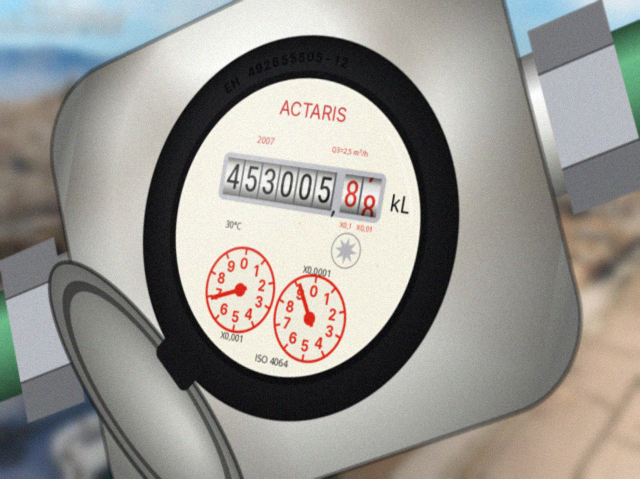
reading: **453005.8769** kL
